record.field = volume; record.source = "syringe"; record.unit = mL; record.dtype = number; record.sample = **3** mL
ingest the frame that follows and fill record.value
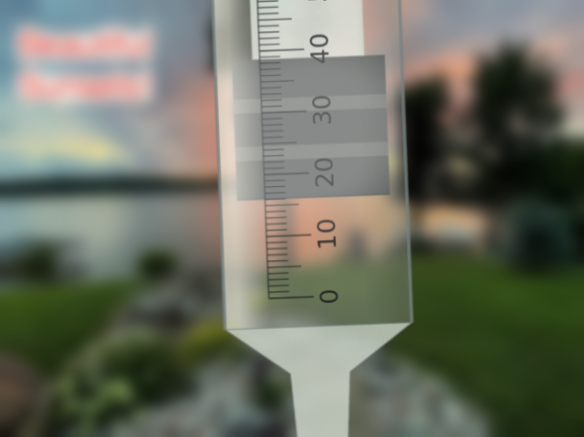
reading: **16** mL
